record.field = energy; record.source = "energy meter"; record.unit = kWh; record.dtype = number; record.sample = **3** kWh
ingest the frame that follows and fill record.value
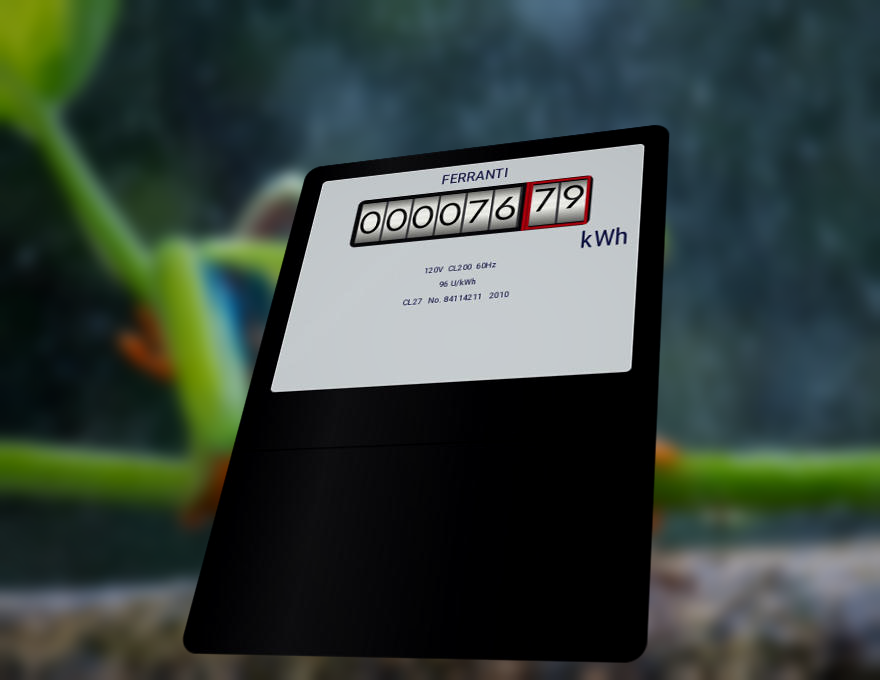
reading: **76.79** kWh
